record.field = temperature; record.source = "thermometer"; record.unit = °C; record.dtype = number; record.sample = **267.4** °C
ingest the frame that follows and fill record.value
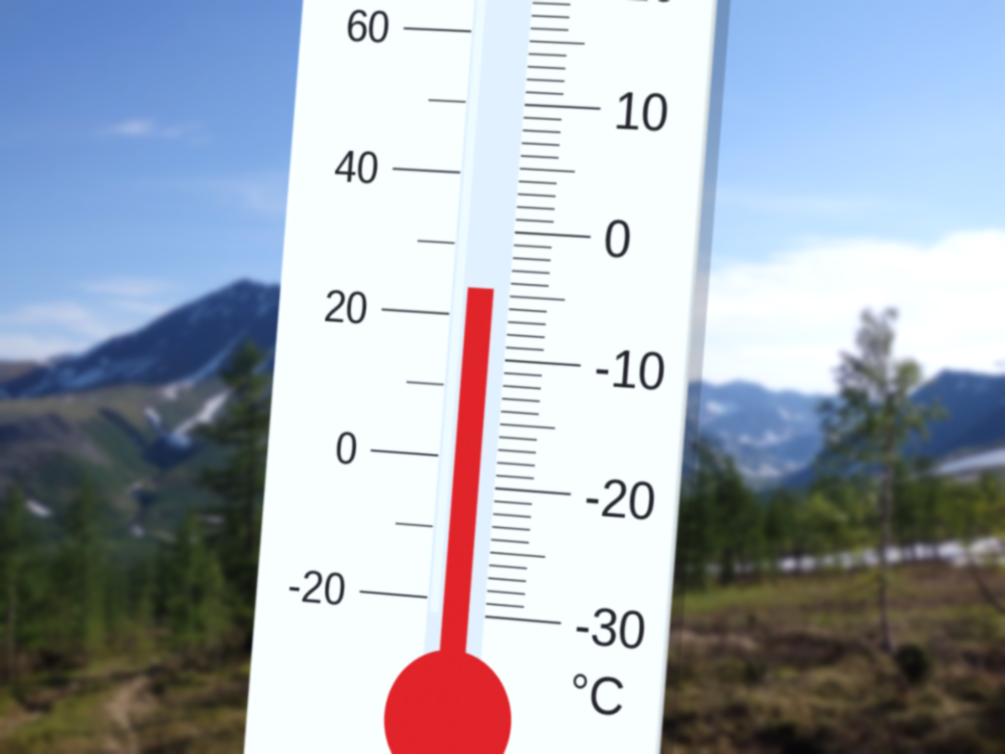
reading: **-4.5** °C
